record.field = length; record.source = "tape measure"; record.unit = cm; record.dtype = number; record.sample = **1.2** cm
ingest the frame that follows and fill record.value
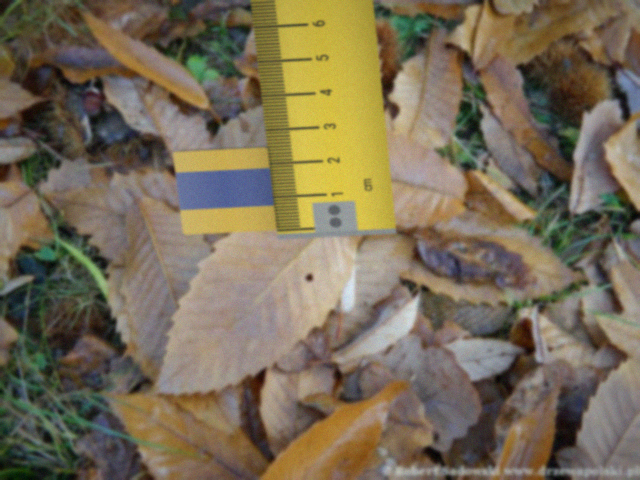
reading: **2.5** cm
